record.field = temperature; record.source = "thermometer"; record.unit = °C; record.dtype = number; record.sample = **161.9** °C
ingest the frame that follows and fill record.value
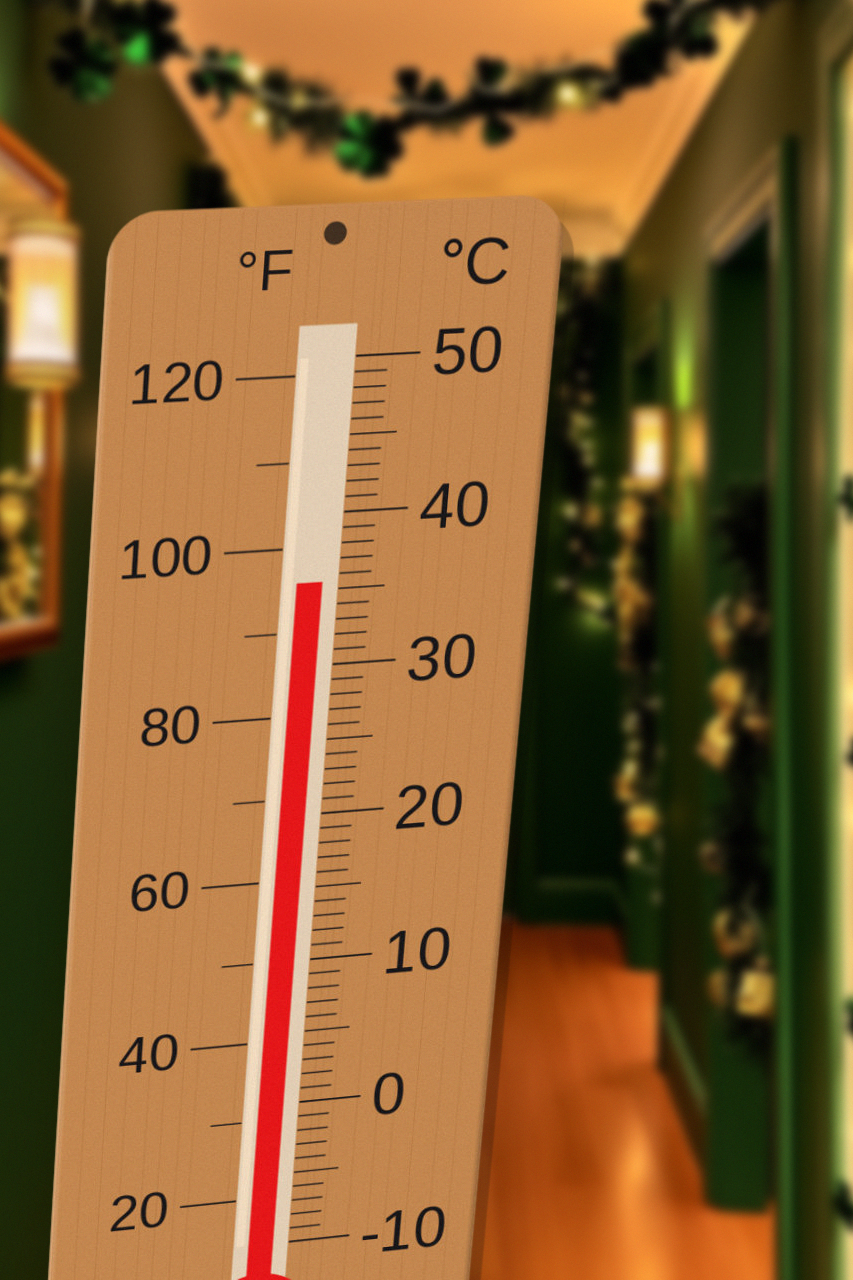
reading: **35.5** °C
